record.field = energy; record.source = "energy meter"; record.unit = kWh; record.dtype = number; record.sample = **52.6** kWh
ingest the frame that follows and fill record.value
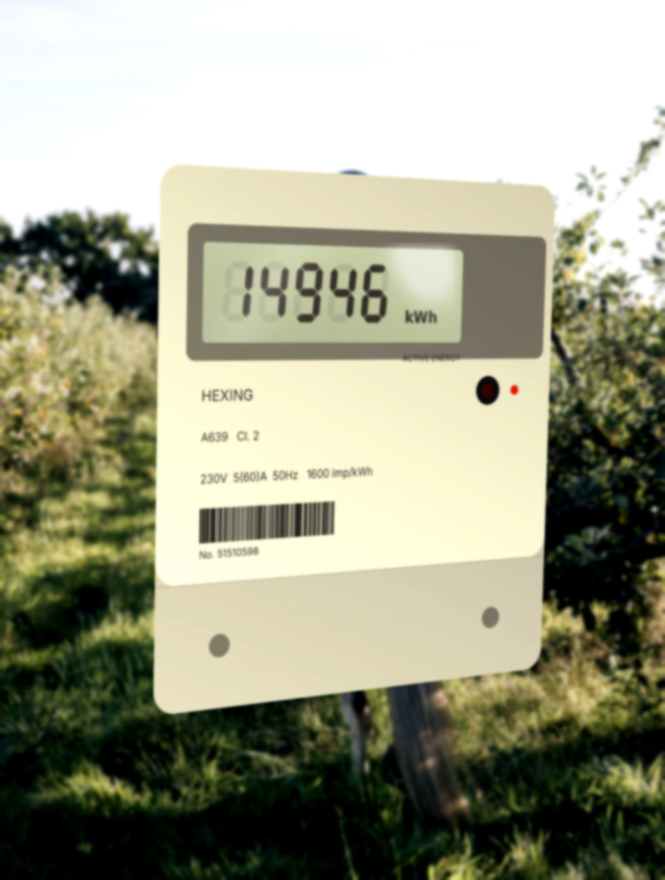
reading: **14946** kWh
